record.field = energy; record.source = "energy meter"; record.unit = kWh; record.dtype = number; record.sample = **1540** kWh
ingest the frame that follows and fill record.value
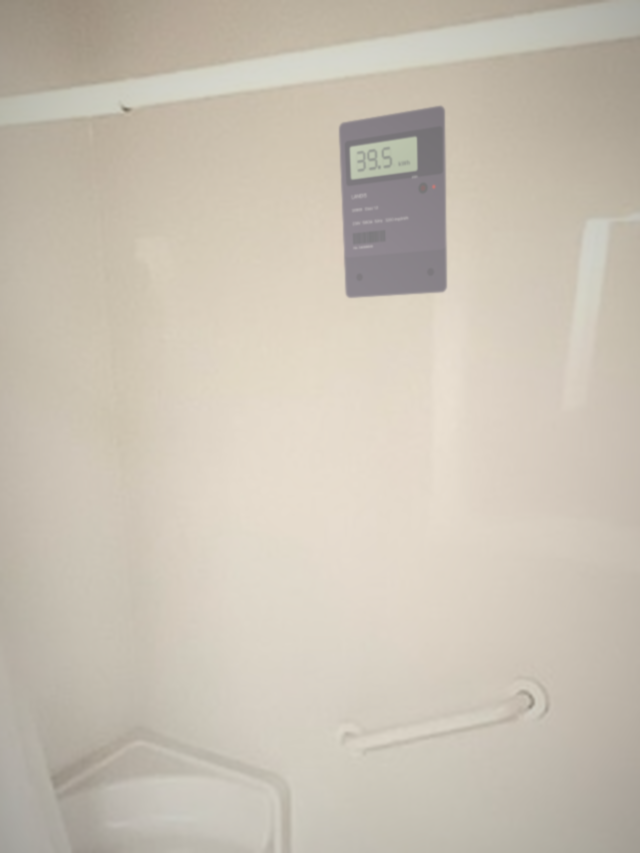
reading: **39.5** kWh
